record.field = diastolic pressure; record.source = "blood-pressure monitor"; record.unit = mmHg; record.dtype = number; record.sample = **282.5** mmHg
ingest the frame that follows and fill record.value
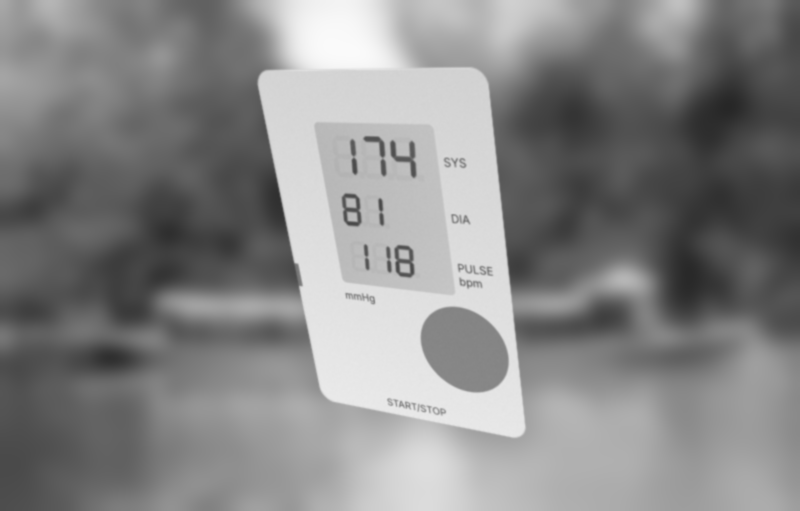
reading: **81** mmHg
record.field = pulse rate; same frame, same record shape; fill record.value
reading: **118** bpm
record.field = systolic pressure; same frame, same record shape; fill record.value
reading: **174** mmHg
